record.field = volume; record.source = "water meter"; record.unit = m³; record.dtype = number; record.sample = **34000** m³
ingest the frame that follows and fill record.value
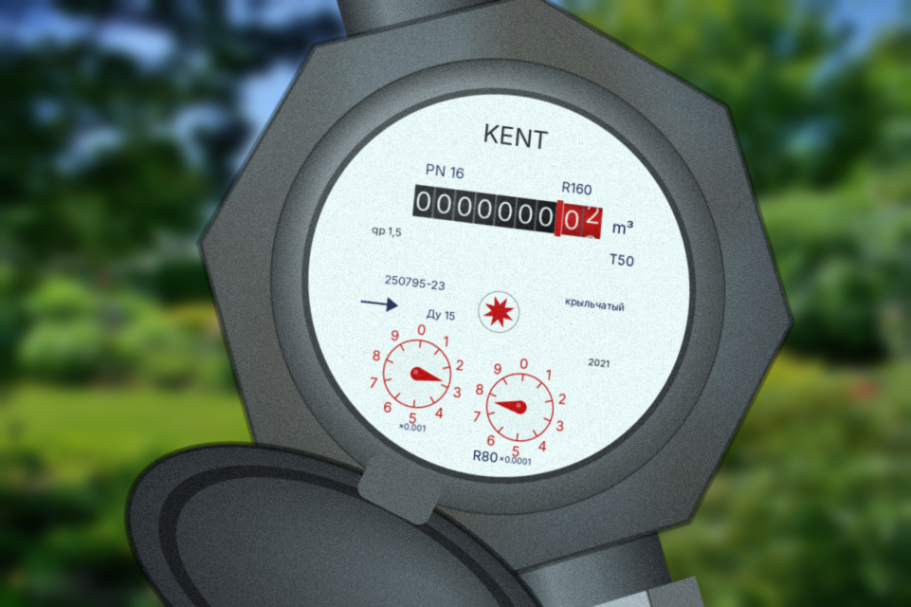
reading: **0.0227** m³
